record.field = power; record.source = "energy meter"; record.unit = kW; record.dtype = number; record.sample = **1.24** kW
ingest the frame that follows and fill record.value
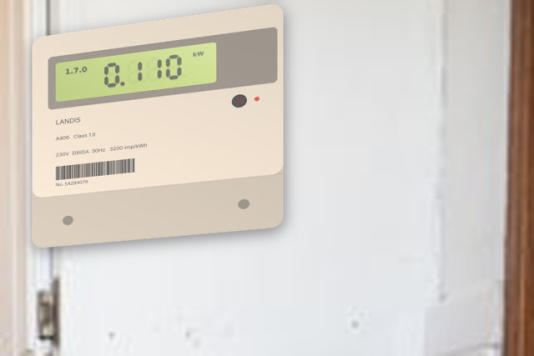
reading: **0.110** kW
